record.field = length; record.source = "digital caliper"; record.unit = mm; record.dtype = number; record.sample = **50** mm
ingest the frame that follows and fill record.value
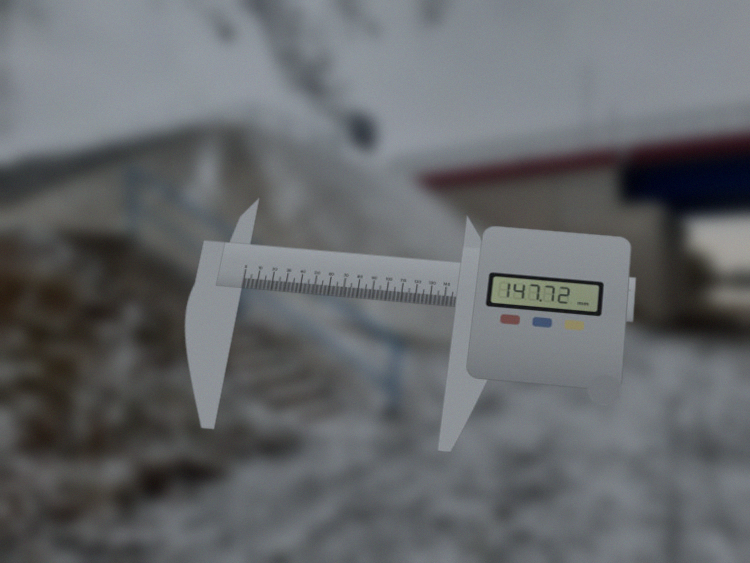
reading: **147.72** mm
